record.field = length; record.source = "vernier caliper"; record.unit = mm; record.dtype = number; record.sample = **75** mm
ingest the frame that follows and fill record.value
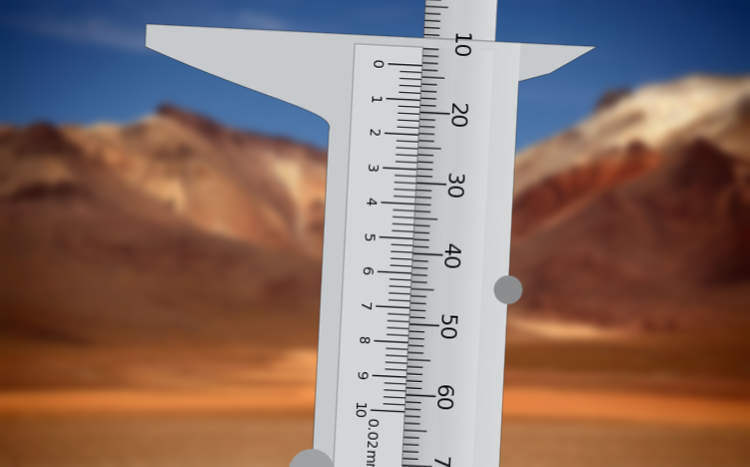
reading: **13.4** mm
